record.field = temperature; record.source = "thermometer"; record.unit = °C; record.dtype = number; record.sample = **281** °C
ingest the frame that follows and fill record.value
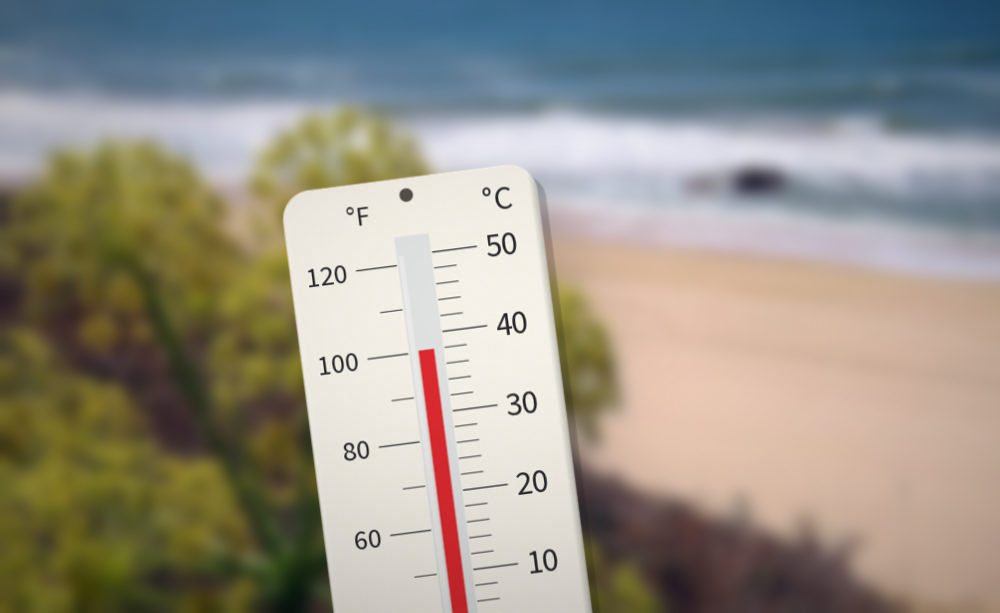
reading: **38** °C
